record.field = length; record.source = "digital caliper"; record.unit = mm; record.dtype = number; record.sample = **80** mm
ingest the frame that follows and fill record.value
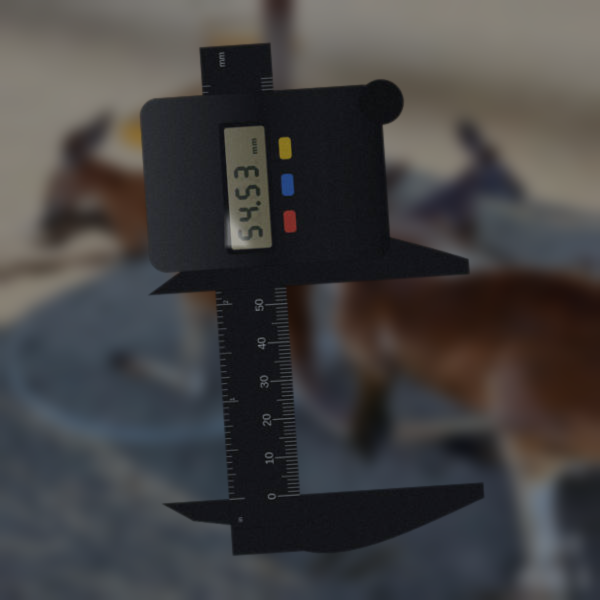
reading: **54.53** mm
